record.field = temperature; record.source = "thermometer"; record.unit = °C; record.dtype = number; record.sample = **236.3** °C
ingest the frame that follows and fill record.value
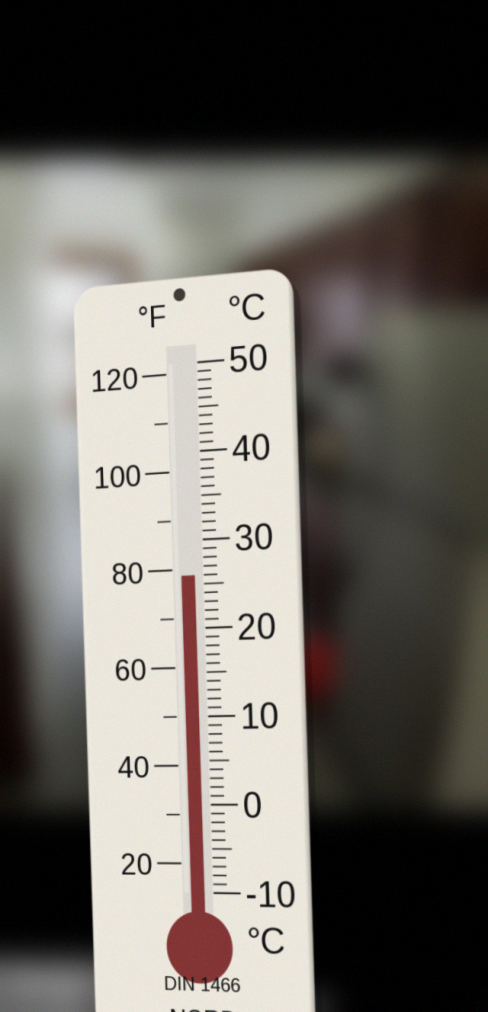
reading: **26** °C
